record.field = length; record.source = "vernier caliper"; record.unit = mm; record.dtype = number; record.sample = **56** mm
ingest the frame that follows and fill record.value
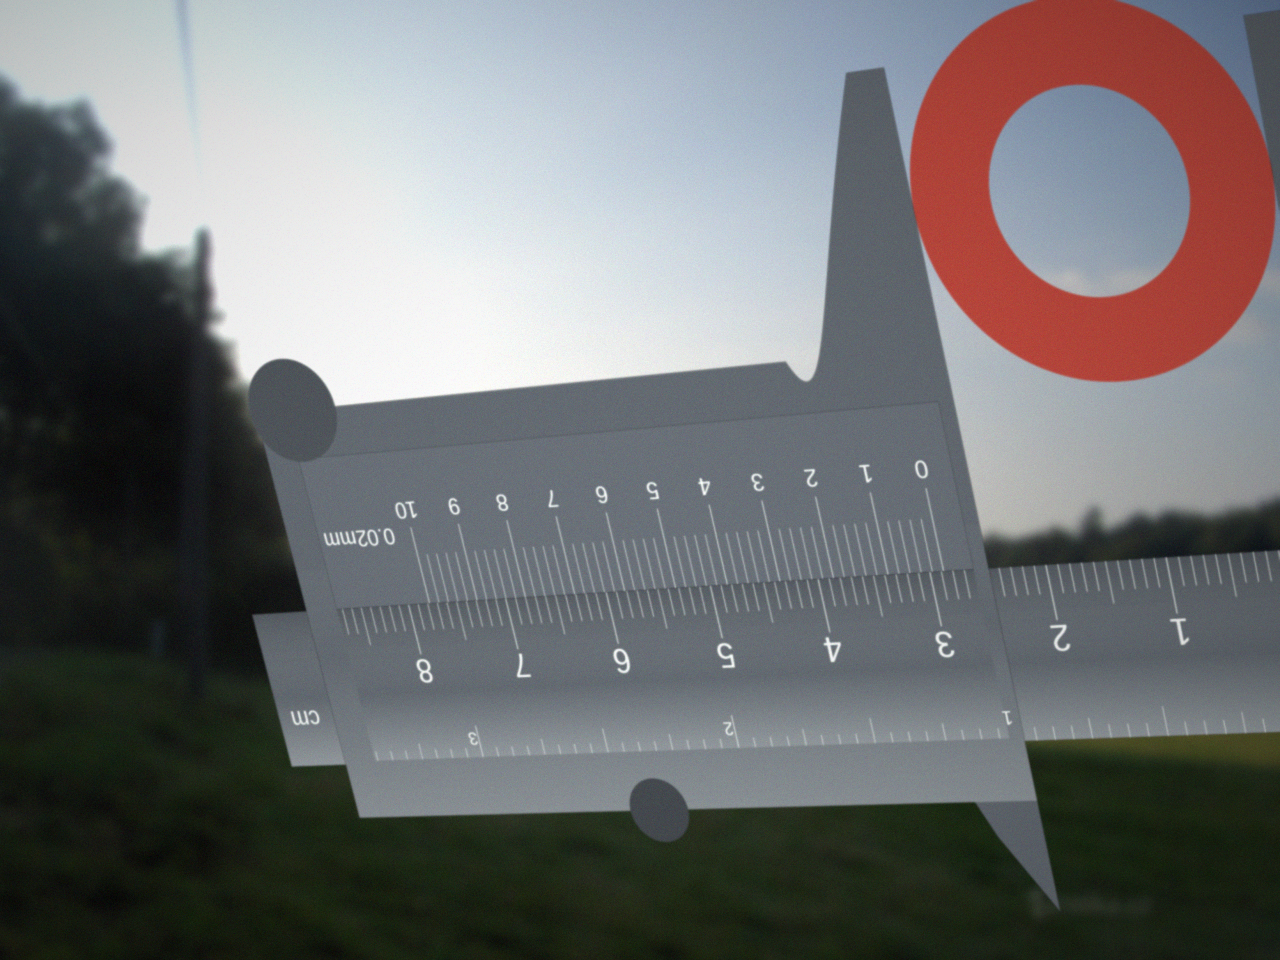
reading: **28.8** mm
